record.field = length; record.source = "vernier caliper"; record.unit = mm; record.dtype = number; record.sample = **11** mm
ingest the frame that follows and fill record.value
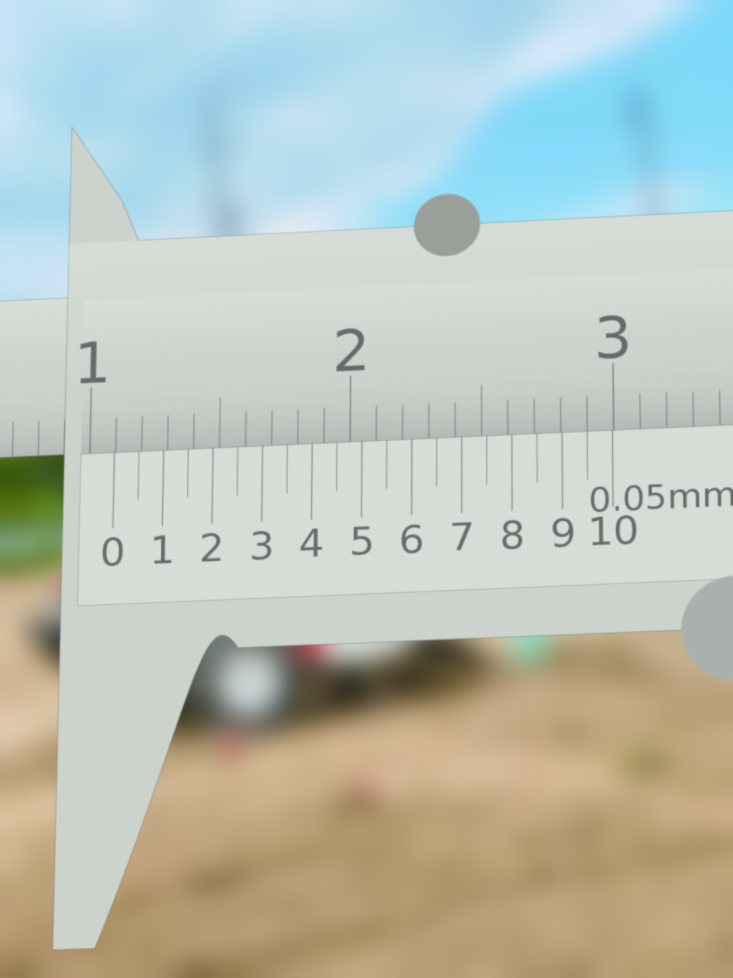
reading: **10.95** mm
